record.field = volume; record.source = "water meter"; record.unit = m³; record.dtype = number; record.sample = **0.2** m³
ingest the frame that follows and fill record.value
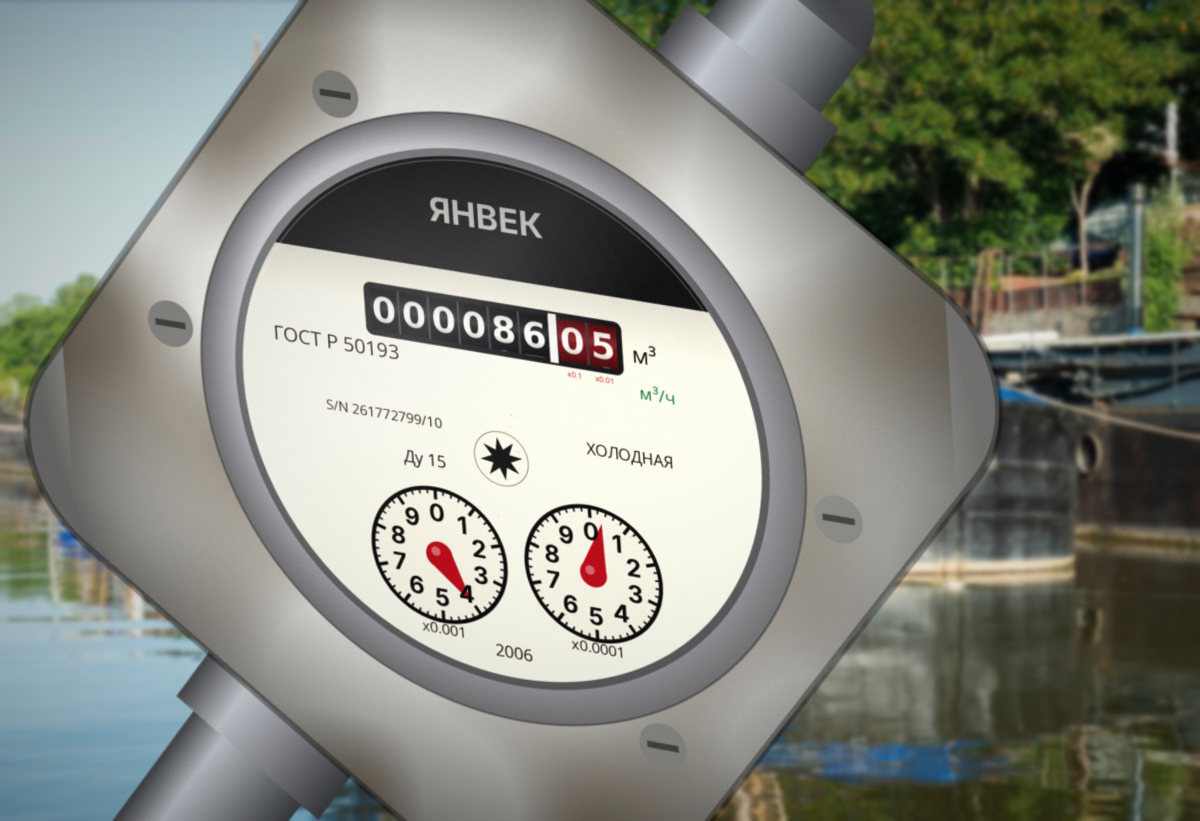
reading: **86.0540** m³
